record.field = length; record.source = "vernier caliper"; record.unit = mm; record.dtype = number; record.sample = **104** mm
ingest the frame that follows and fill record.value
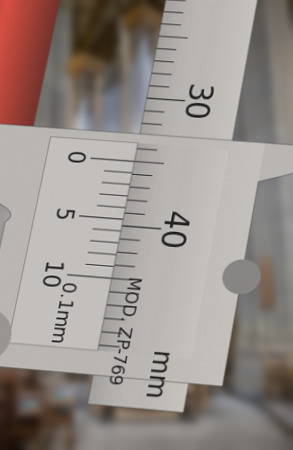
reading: **35.0** mm
